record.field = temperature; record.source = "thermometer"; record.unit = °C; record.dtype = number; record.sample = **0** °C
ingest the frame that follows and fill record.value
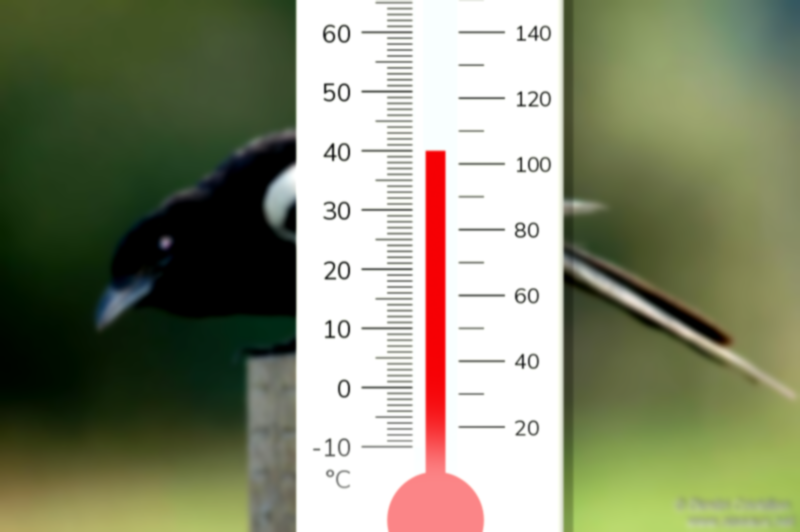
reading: **40** °C
